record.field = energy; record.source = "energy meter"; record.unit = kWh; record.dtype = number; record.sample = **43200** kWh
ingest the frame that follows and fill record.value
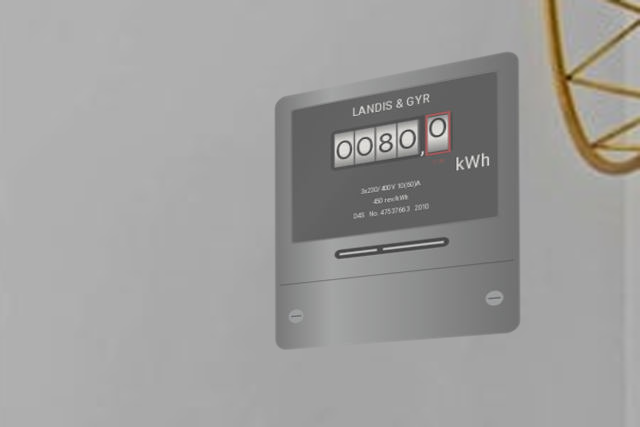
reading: **80.0** kWh
